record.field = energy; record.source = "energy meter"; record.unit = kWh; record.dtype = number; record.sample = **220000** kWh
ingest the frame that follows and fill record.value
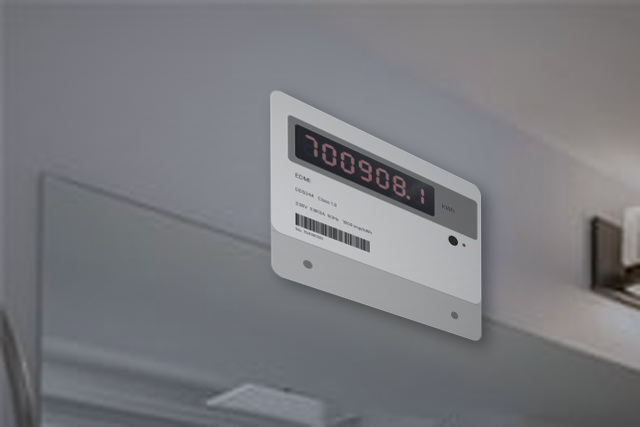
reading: **700908.1** kWh
